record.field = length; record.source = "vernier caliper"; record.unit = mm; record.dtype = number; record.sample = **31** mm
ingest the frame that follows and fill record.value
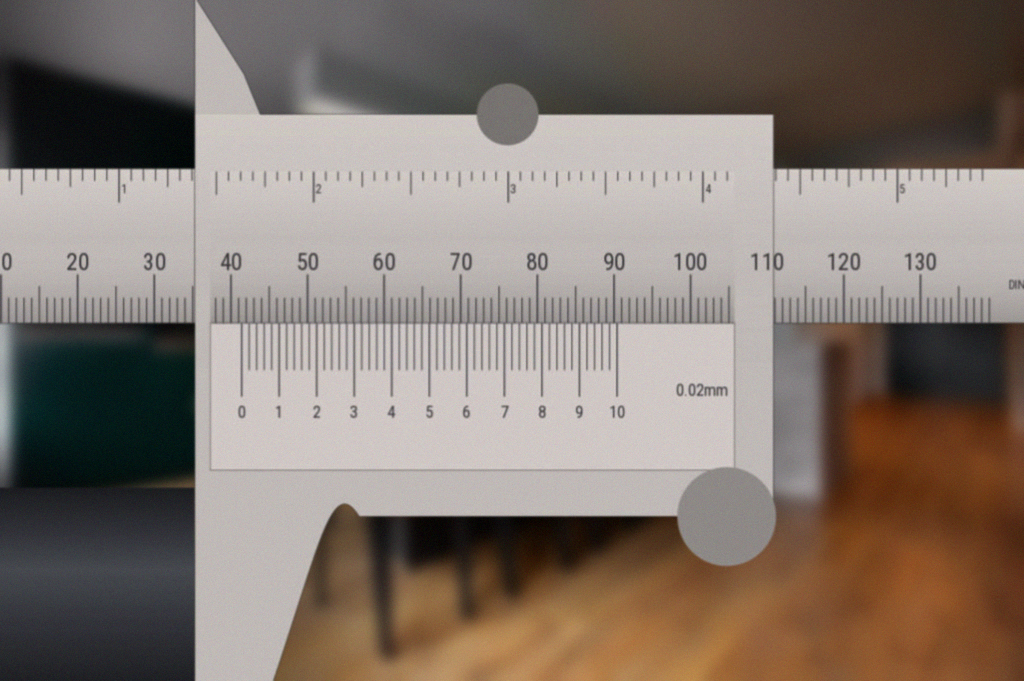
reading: **41.4** mm
